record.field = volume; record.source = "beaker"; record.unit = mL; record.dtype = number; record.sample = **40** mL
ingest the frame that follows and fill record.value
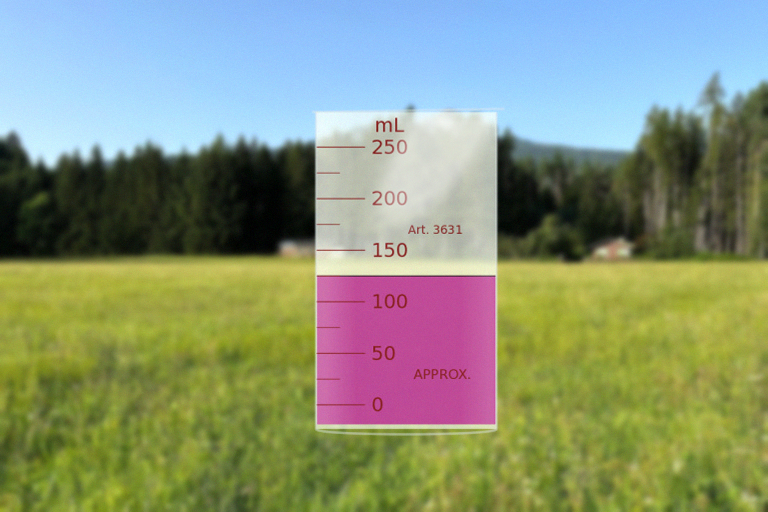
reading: **125** mL
